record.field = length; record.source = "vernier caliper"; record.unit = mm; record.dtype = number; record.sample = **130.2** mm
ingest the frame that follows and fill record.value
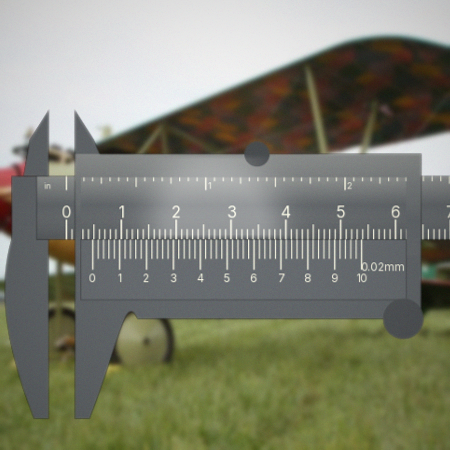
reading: **4.8** mm
